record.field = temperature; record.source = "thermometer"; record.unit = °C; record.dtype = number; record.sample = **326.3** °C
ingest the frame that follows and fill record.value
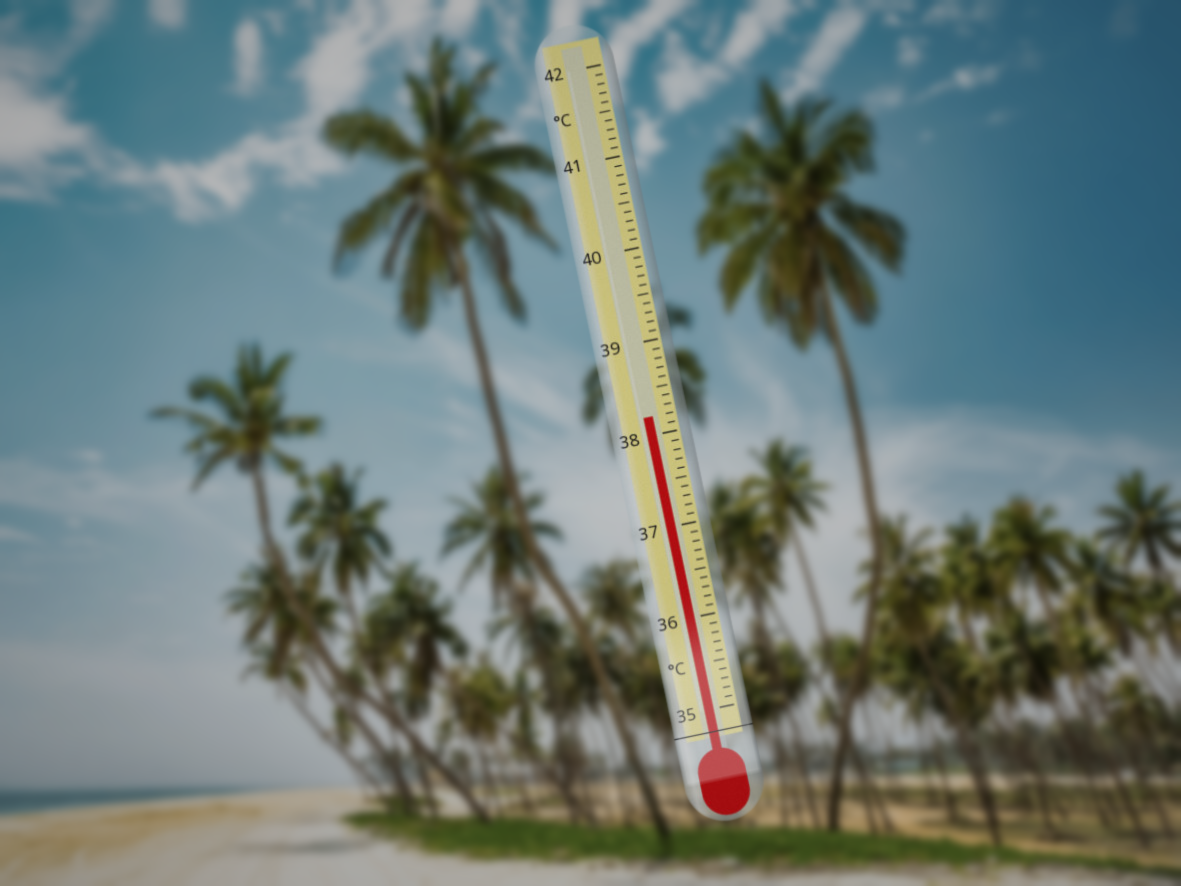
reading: **38.2** °C
